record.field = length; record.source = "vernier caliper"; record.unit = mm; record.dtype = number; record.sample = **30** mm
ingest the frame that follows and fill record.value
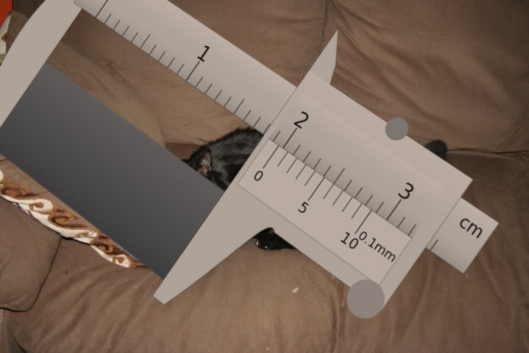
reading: **19.6** mm
